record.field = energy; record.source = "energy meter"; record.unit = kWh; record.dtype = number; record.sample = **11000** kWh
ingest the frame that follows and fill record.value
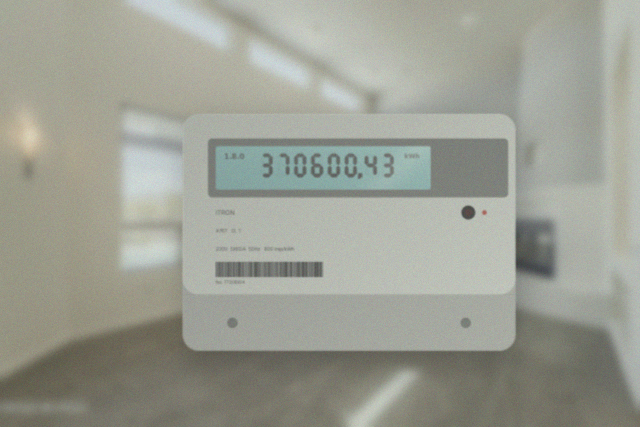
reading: **370600.43** kWh
